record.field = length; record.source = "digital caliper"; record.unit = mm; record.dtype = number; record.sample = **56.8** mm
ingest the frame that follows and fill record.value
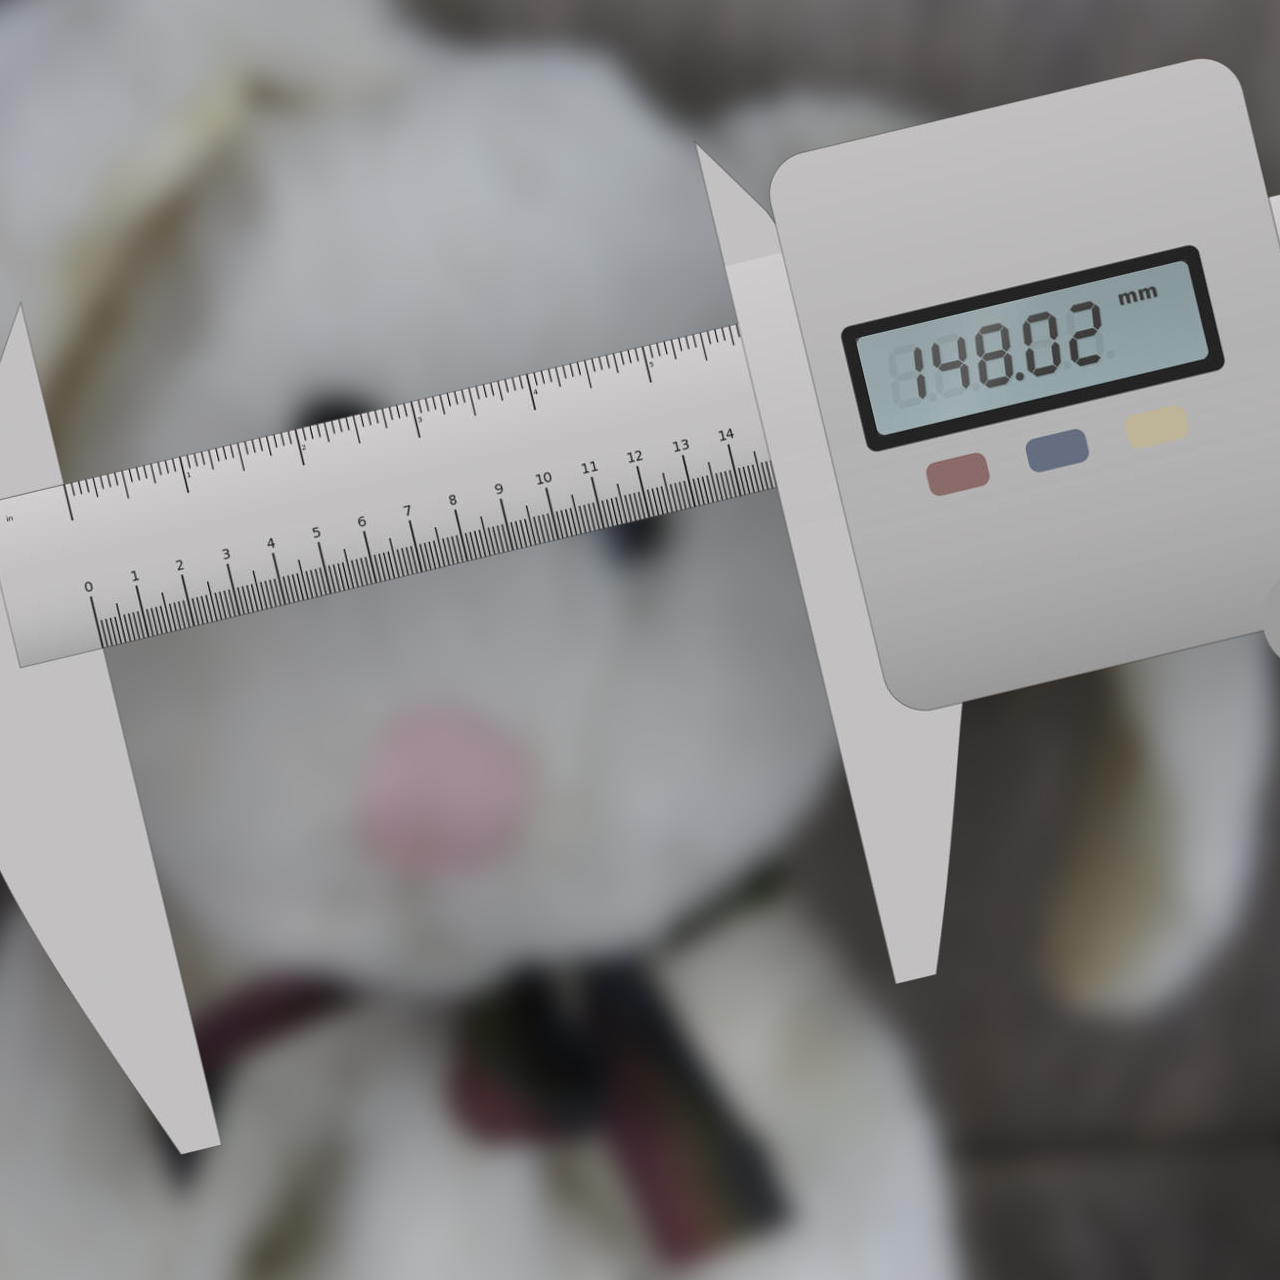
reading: **148.02** mm
